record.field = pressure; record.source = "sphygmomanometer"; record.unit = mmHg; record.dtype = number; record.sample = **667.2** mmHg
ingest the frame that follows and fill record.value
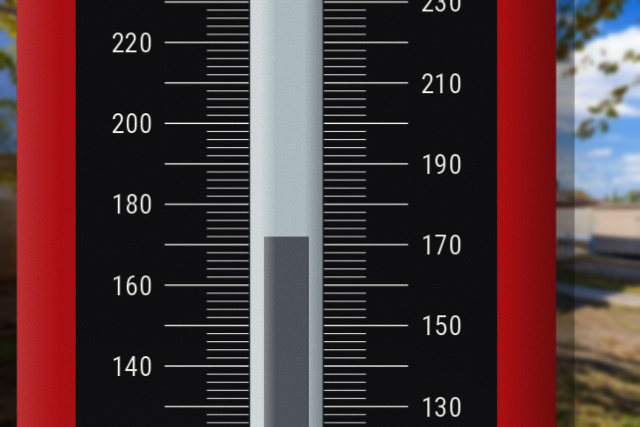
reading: **172** mmHg
